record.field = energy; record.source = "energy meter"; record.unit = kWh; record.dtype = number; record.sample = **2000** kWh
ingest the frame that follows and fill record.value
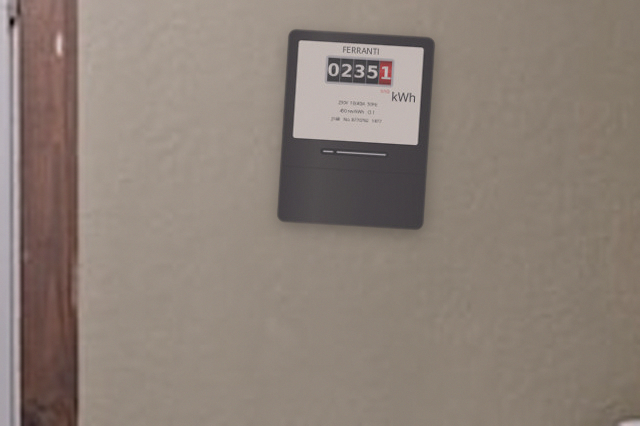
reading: **235.1** kWh
